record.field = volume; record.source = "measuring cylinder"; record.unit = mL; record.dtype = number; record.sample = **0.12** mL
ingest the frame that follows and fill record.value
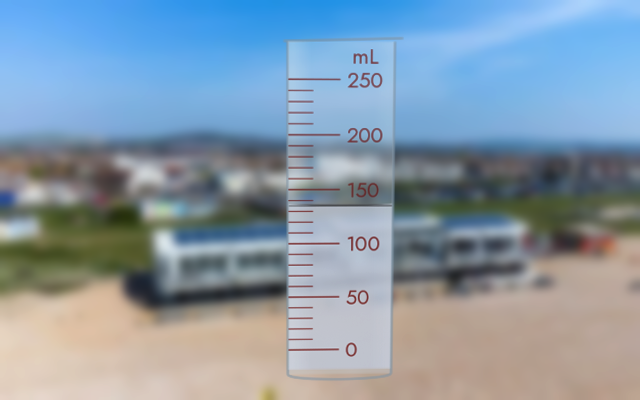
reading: **135** mL
